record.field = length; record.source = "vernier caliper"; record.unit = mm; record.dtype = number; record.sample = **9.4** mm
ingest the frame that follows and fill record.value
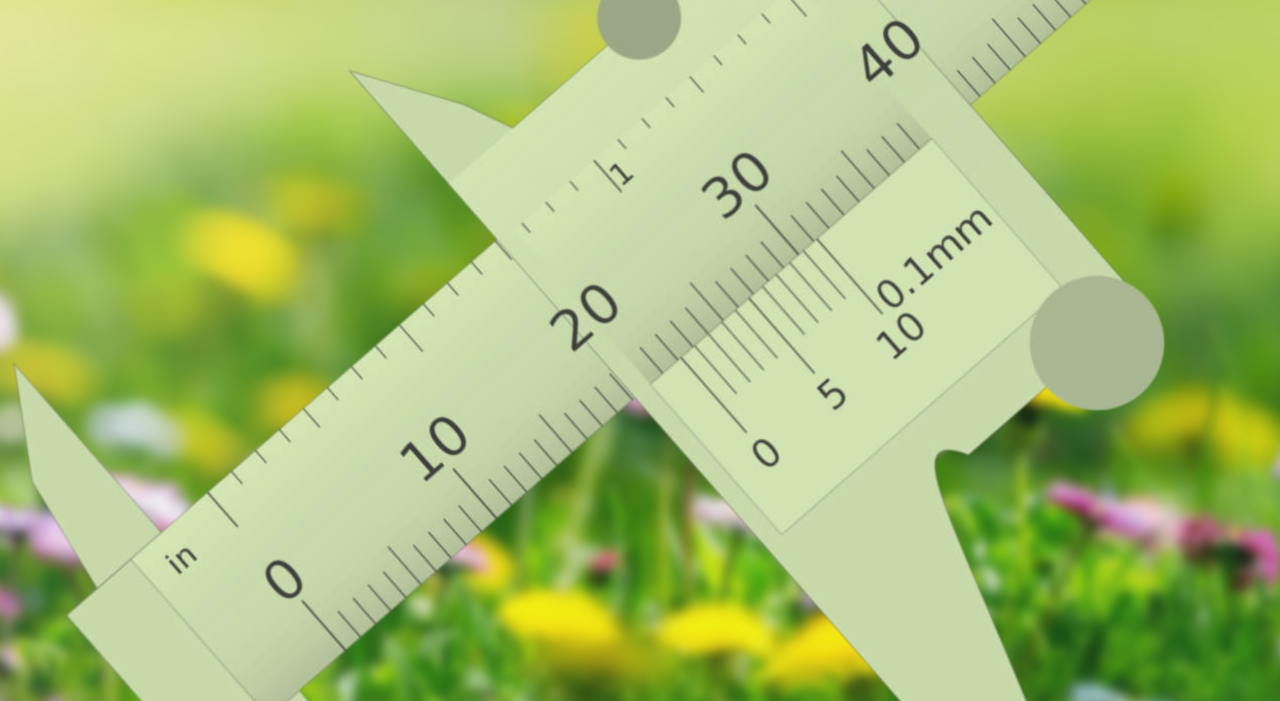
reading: **22.2** mm
